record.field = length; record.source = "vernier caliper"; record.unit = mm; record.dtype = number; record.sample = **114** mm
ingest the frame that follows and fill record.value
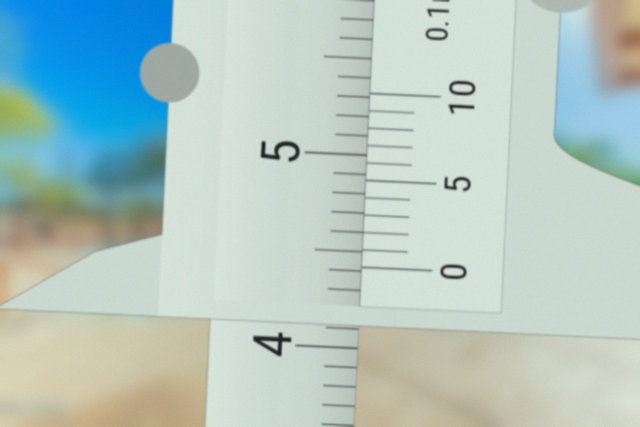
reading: **44.2** mm
